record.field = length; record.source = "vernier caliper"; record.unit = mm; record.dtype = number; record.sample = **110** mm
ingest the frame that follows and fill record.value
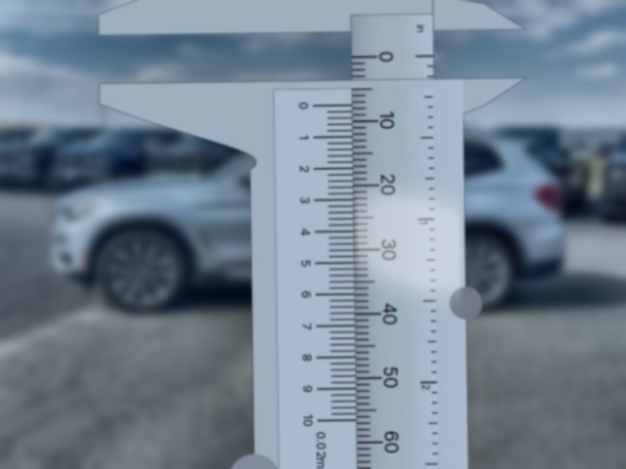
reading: **7.5** mm
